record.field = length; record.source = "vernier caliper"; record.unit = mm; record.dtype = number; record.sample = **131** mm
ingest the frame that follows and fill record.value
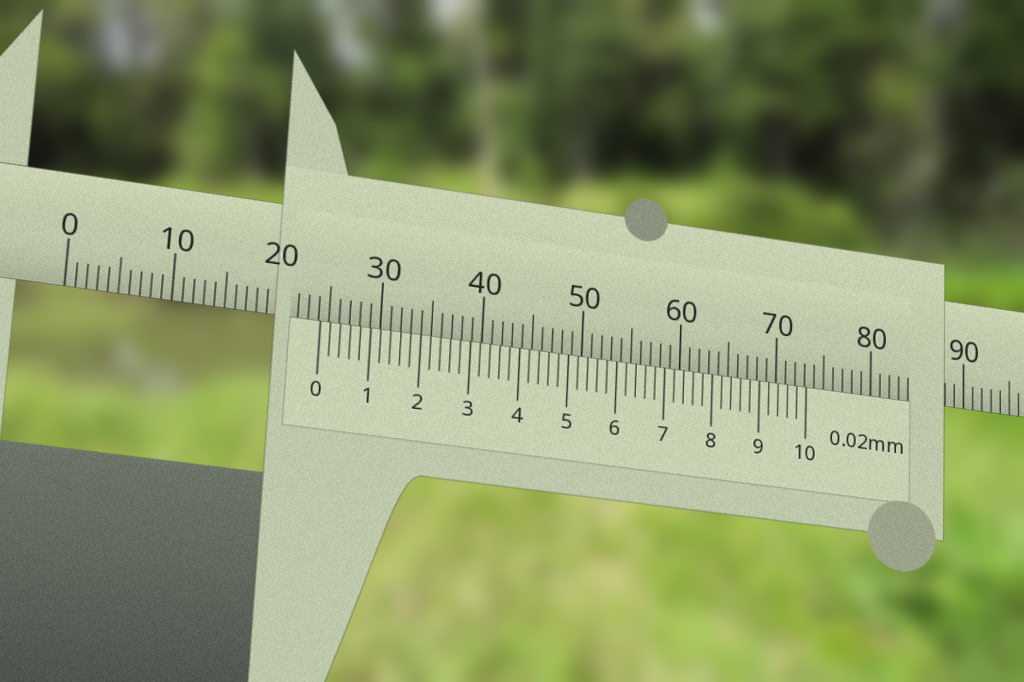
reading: **24.2** mm
